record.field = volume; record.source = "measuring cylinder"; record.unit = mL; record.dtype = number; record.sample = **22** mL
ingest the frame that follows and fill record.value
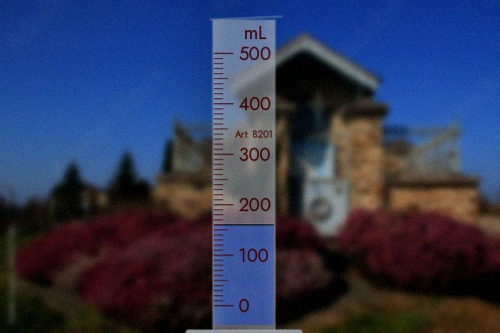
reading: **160** mL
